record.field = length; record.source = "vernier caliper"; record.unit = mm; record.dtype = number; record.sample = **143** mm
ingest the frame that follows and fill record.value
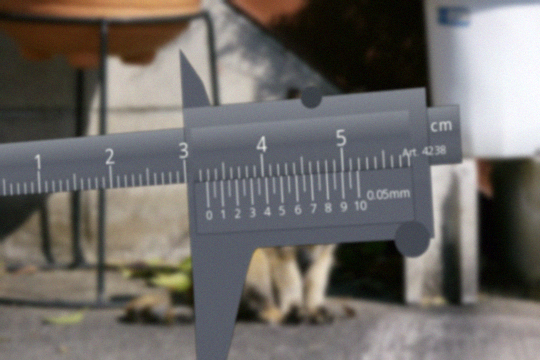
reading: **32.8** mm
